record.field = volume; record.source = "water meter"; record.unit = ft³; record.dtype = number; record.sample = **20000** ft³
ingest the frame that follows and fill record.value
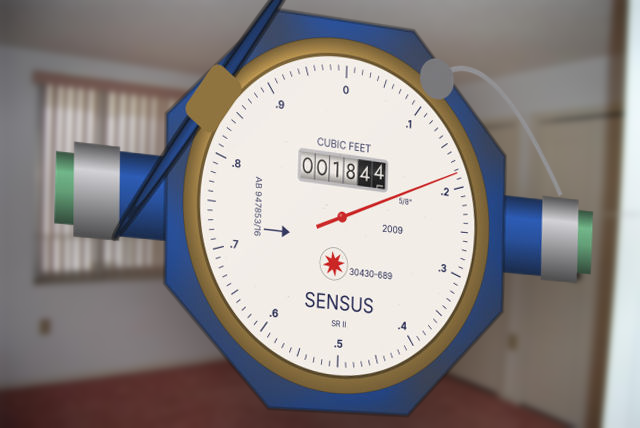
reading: **1844.18** ft³
